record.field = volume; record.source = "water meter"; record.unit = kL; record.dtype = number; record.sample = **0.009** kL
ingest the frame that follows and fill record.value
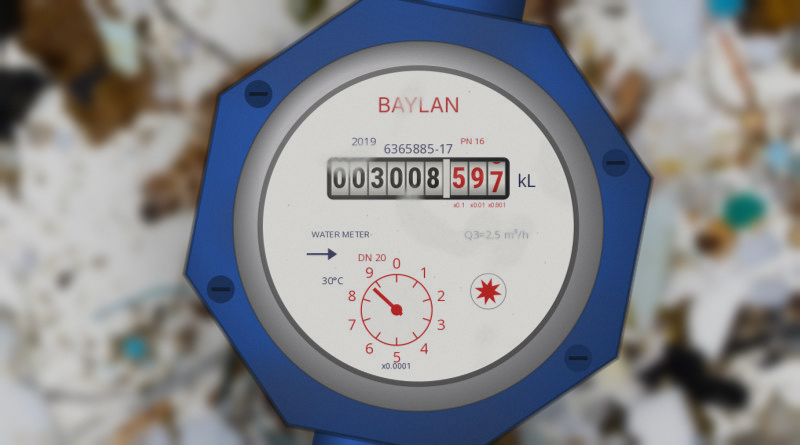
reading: **3008.5968** kL
